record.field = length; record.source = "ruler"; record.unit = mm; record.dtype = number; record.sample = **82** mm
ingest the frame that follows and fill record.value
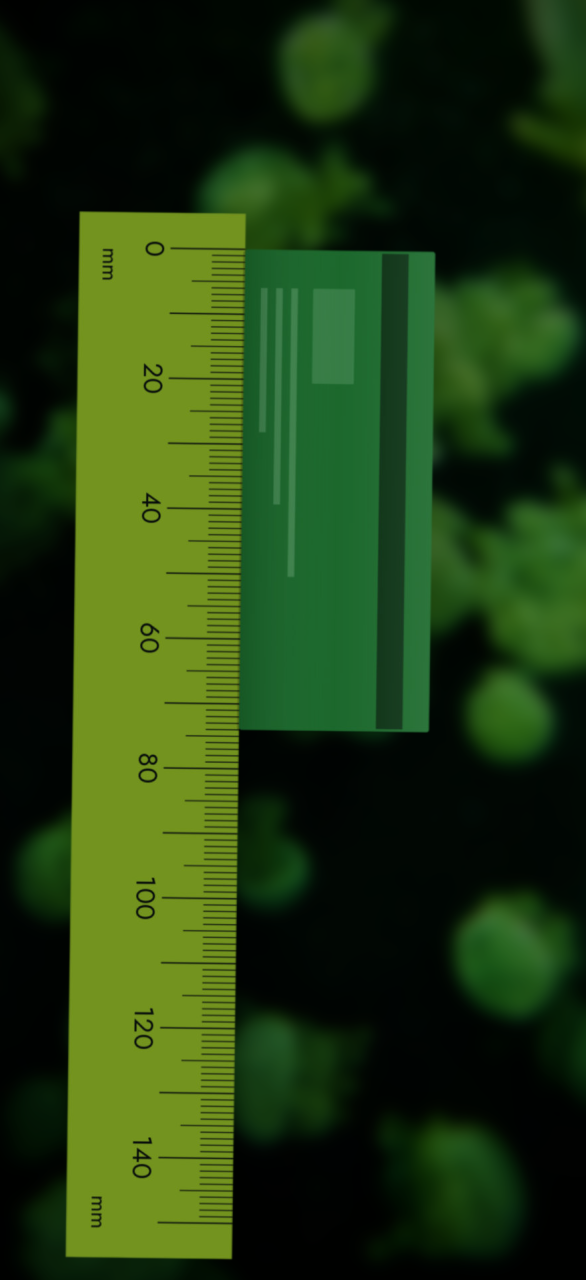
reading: **74** mm
